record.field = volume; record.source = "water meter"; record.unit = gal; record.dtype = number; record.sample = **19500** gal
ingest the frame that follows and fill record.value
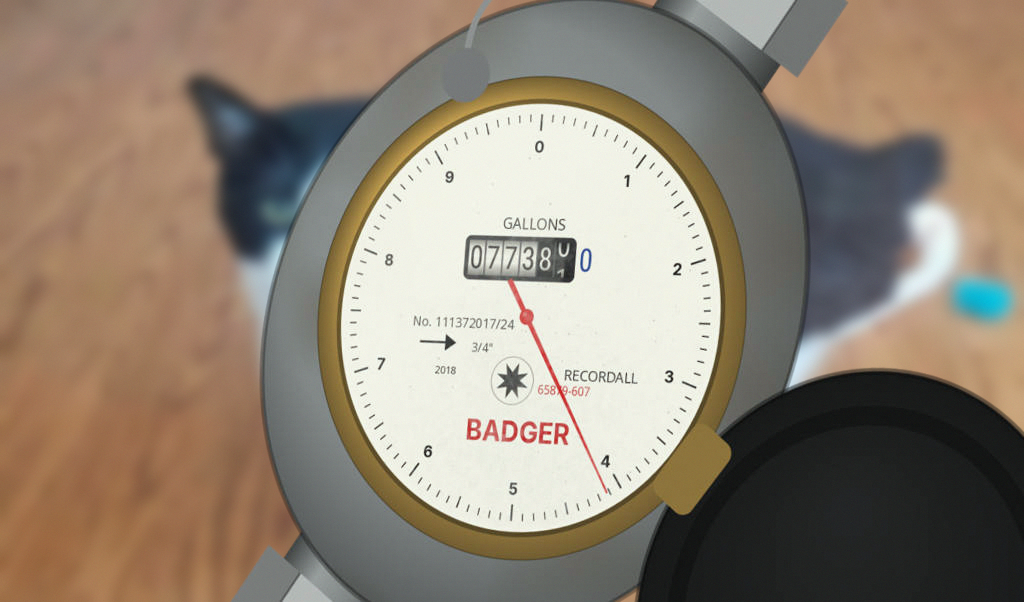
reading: **773804.1** gal
